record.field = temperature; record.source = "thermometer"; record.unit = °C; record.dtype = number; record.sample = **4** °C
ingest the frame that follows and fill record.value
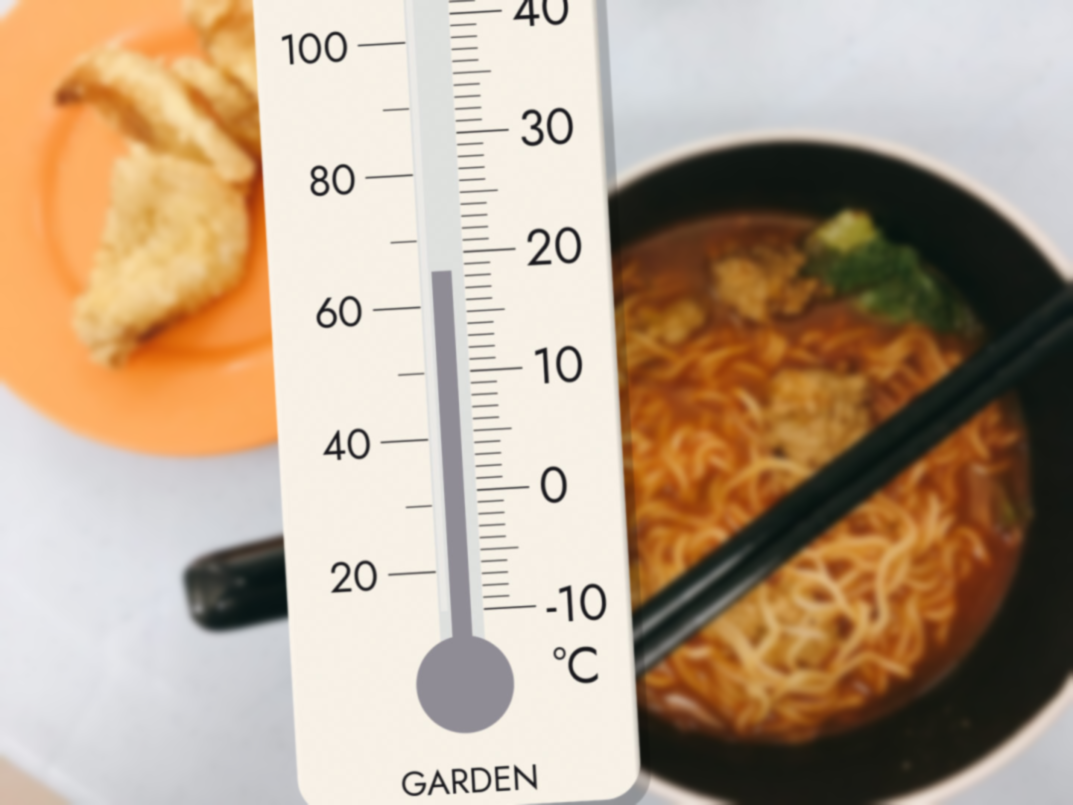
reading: **18.5** °C
